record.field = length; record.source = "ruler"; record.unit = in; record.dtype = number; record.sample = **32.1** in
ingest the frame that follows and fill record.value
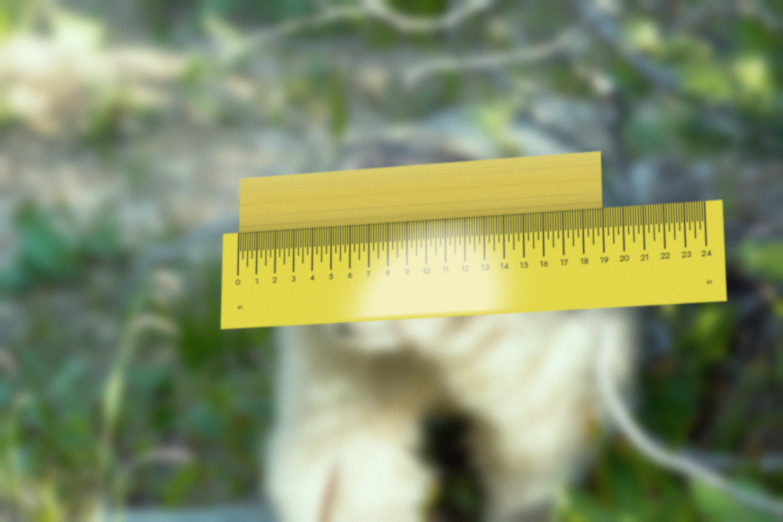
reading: **19** in
